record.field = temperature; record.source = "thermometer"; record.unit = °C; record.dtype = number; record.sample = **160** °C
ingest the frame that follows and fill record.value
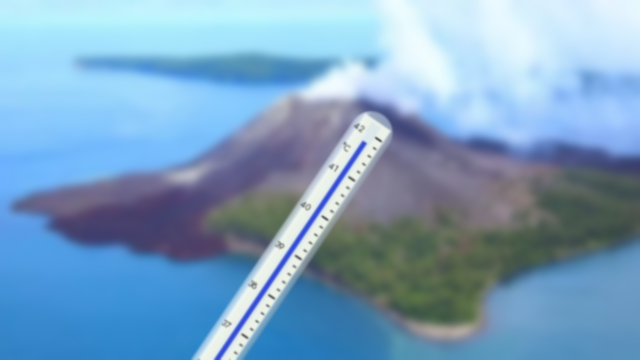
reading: **41.8** °C
